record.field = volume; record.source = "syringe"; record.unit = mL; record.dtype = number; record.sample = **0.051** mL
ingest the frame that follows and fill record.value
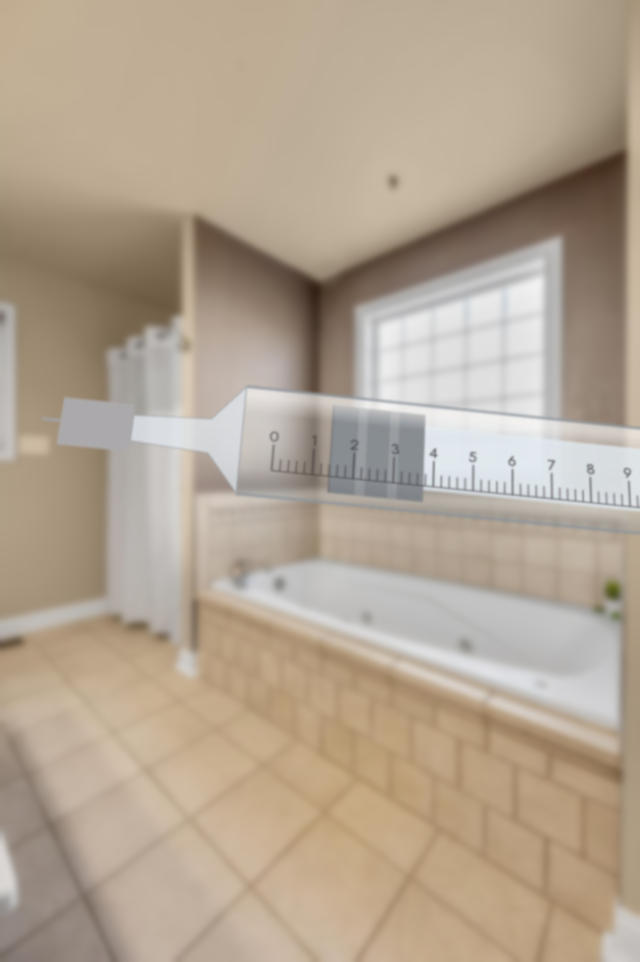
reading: **1.4** mL
